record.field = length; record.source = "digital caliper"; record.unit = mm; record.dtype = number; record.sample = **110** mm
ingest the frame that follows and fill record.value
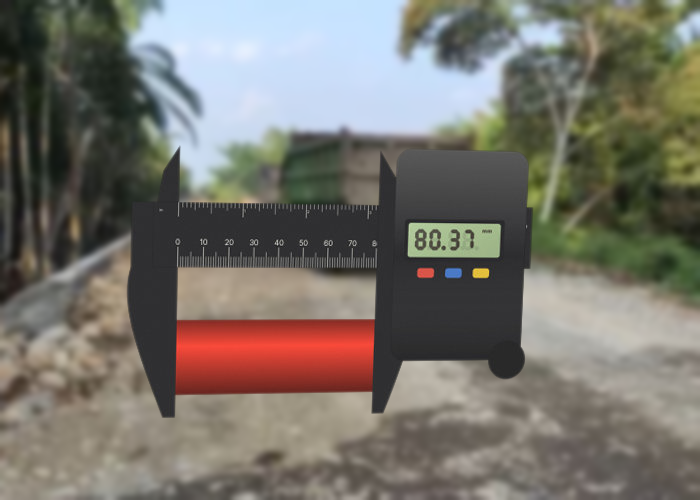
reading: **80.37** mm
